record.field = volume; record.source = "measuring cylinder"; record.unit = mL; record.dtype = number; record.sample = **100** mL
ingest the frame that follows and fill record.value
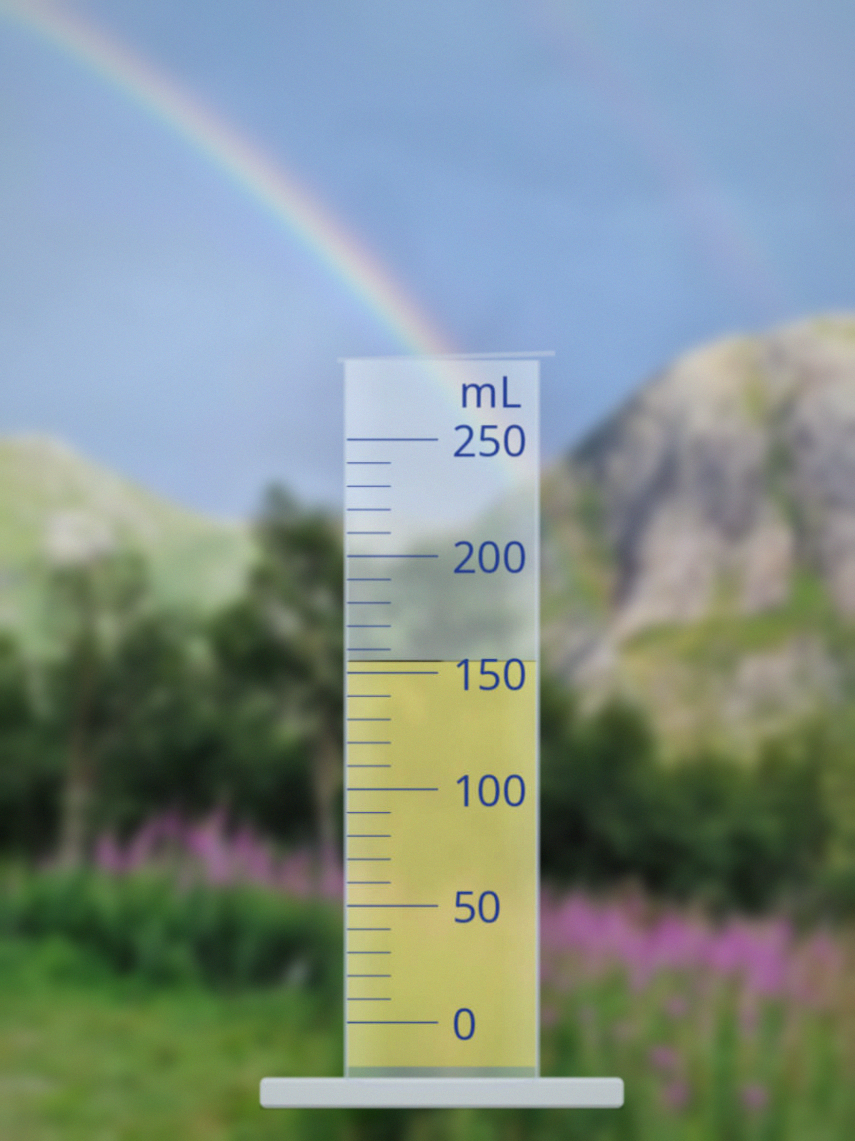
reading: **155** mL
